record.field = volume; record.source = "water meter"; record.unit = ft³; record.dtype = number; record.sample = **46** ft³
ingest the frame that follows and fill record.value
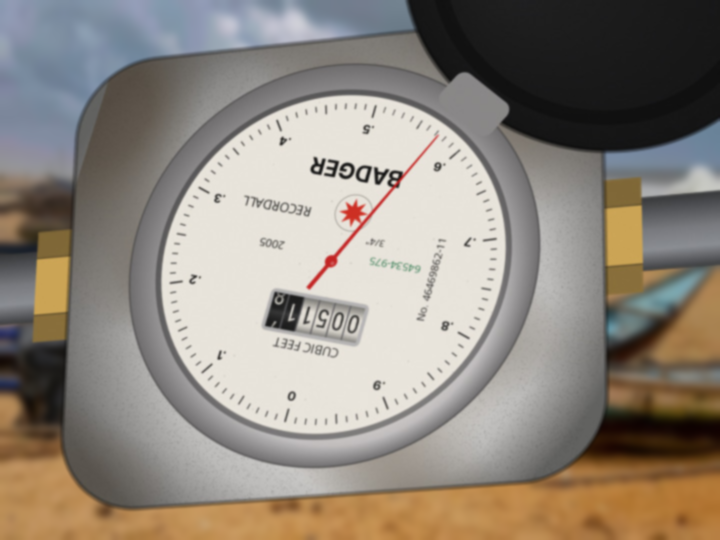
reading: **5117.57** ft³
